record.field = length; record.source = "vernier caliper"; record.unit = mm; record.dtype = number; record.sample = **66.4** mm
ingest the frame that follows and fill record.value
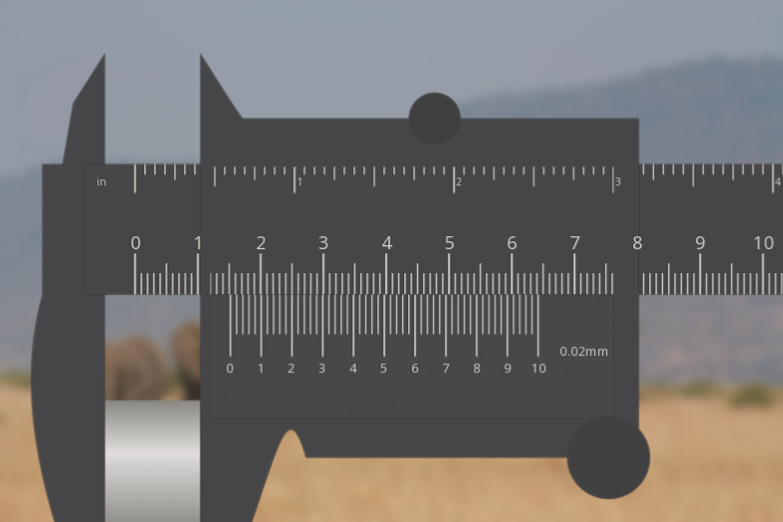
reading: **15.2** mm
